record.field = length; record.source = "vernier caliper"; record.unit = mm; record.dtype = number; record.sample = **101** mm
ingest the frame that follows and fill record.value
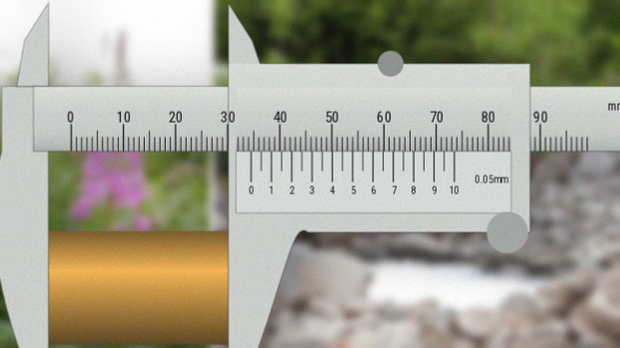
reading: **34.5** mm
